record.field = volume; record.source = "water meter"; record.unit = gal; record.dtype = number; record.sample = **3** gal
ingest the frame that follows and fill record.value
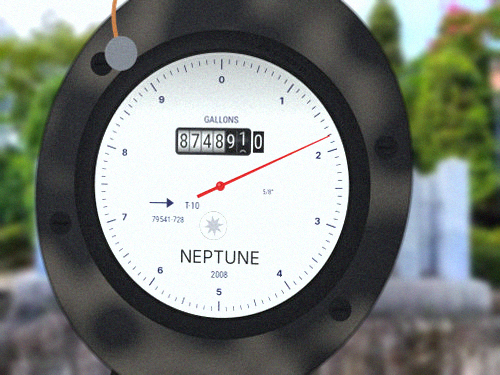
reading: **8748911.8** gal
